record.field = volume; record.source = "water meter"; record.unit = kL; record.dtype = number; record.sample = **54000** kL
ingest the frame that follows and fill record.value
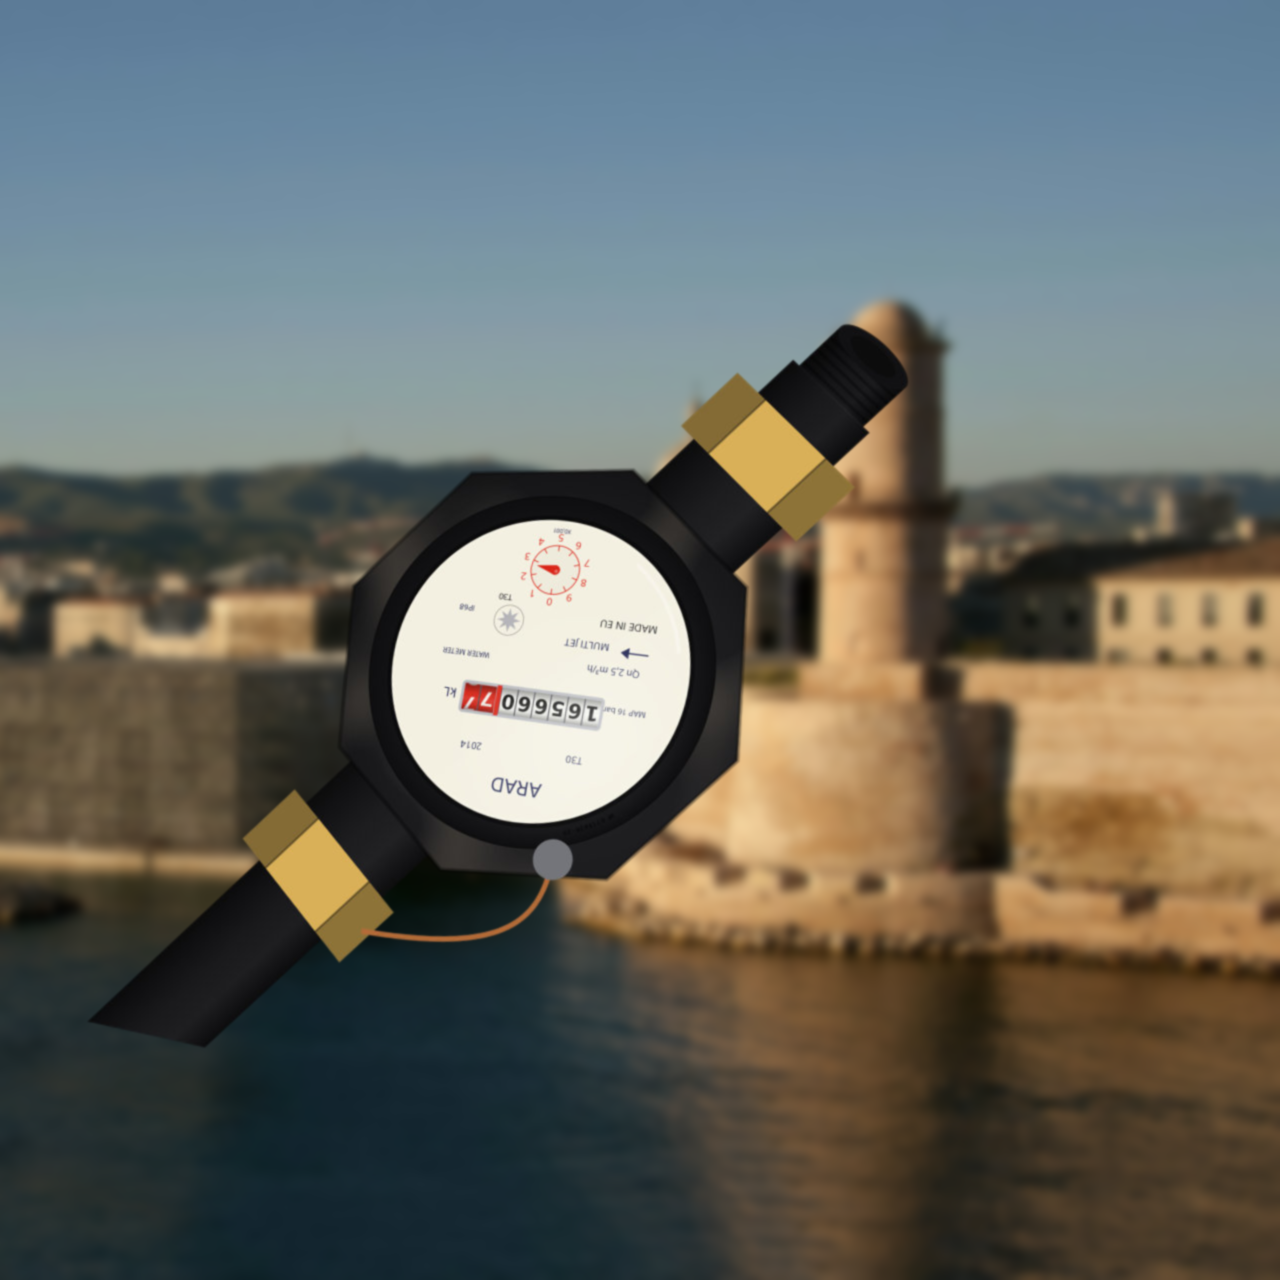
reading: **165660.772** kL
